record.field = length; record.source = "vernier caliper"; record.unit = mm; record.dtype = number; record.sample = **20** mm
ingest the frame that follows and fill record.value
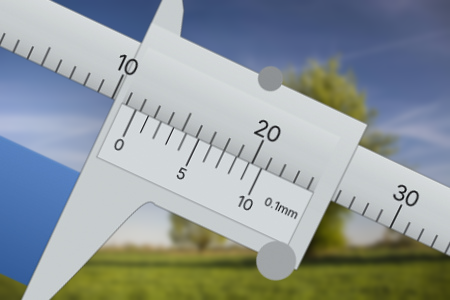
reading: **11.7** mm
